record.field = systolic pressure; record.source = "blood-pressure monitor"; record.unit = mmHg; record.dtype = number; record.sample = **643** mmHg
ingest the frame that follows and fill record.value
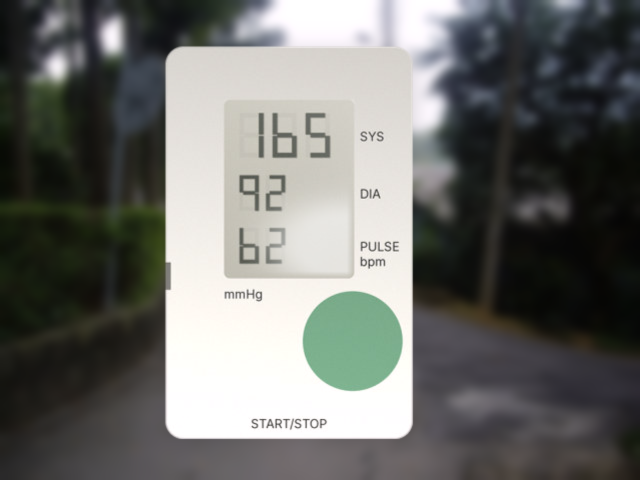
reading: **165** mmHg
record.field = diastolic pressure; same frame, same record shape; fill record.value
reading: **92** mmHg
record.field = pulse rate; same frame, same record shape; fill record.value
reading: **62** bpm
